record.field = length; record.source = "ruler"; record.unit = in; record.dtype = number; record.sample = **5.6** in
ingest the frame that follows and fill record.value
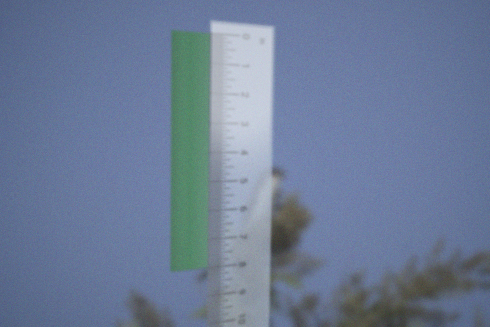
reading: **8** in
